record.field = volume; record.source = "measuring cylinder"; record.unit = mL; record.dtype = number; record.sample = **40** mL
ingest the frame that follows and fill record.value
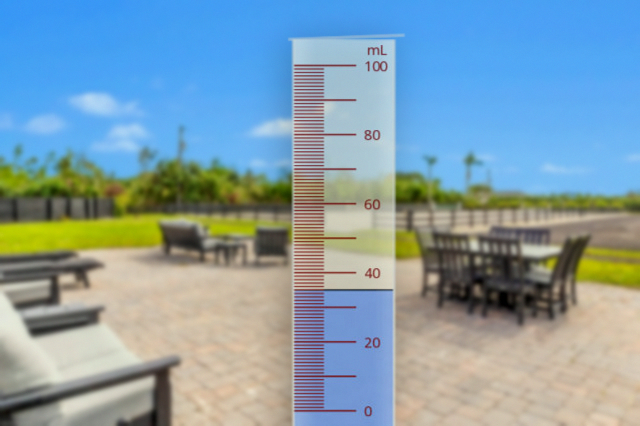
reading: **35** mL
